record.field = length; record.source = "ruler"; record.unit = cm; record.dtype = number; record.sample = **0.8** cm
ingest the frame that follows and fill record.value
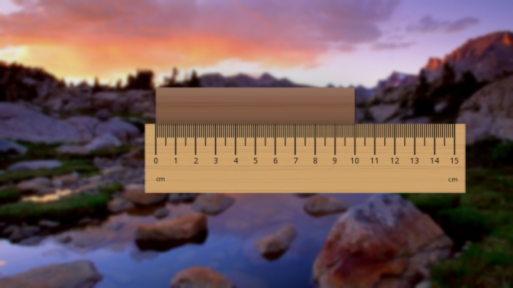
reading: **10** cm
